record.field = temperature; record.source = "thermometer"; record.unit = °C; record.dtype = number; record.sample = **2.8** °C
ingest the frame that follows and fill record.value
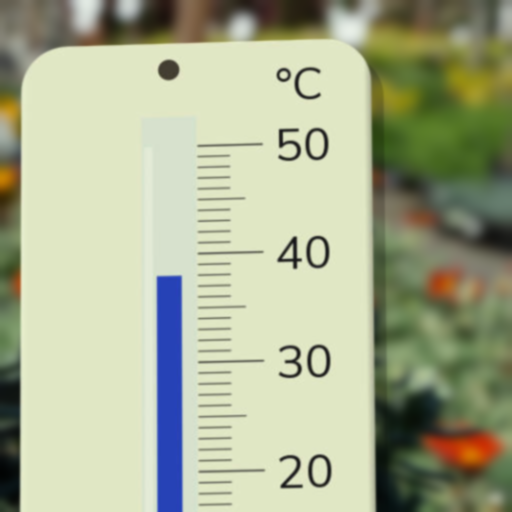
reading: **38** °C
